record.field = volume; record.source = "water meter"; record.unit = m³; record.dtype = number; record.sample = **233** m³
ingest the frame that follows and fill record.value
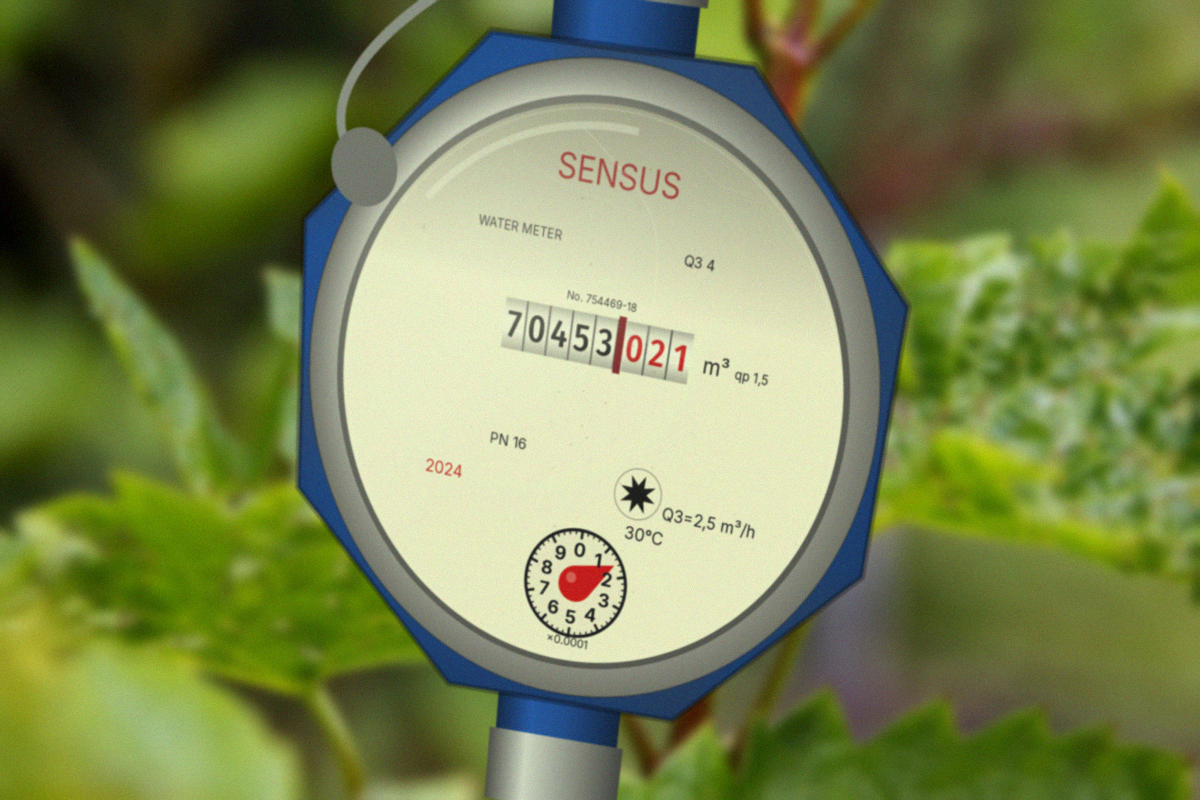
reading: **70453.0211** m³
